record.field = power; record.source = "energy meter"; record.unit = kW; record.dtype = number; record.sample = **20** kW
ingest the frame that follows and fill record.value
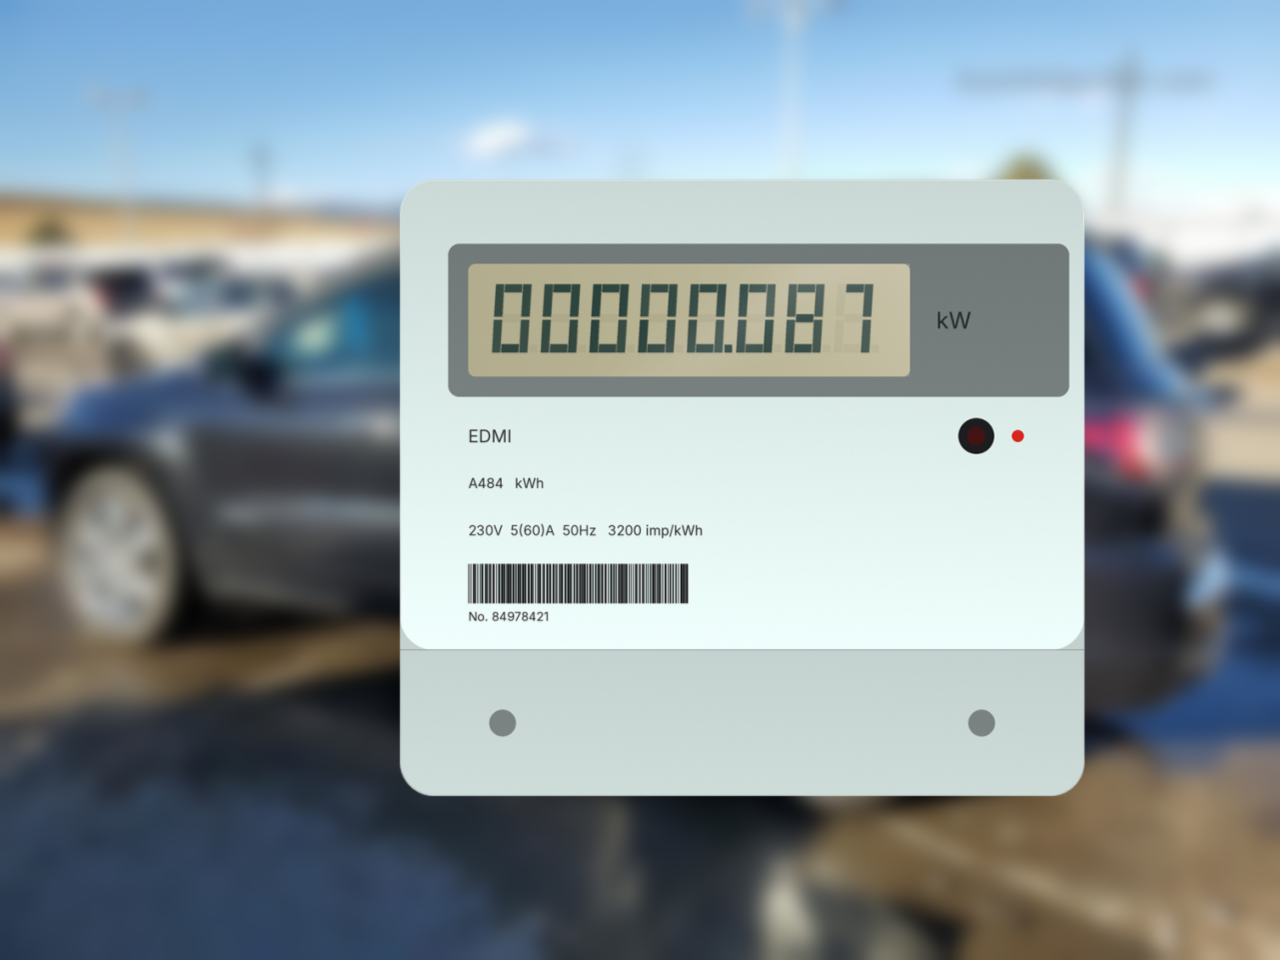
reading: **0.087** kW
